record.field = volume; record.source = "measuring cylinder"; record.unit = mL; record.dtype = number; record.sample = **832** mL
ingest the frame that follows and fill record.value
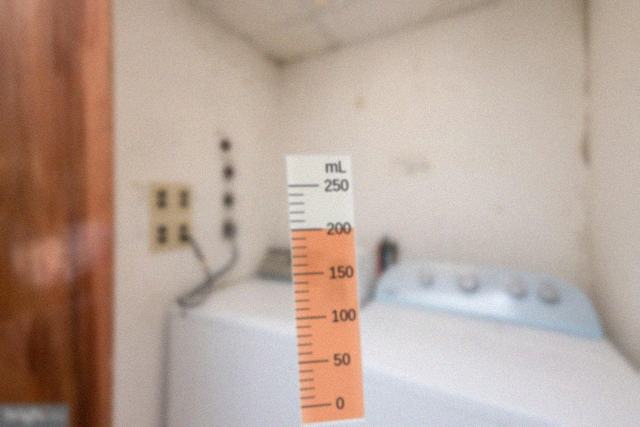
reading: **200** mL
